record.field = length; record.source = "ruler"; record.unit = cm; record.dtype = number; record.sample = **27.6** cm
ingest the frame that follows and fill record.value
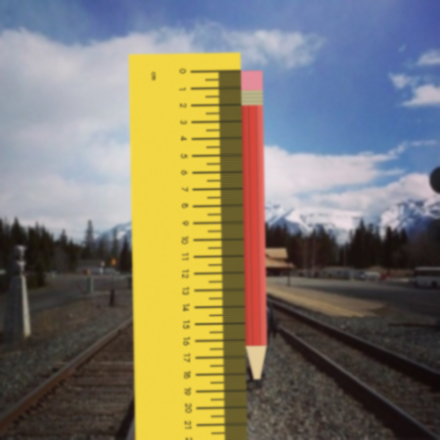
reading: **19** cm
